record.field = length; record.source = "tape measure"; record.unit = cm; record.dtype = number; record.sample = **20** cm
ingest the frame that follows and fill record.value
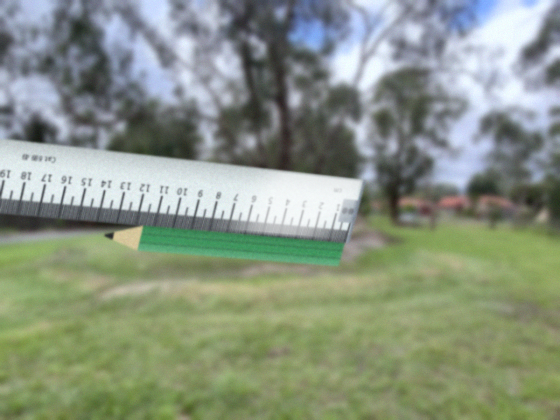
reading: **13.5** cm
